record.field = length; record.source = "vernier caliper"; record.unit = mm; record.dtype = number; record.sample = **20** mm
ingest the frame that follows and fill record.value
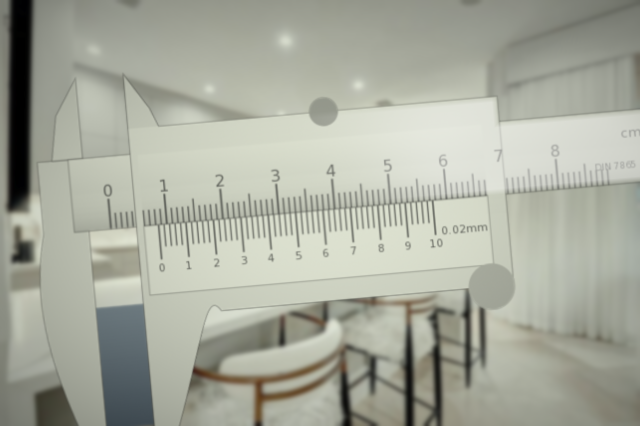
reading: **8.5** mm
